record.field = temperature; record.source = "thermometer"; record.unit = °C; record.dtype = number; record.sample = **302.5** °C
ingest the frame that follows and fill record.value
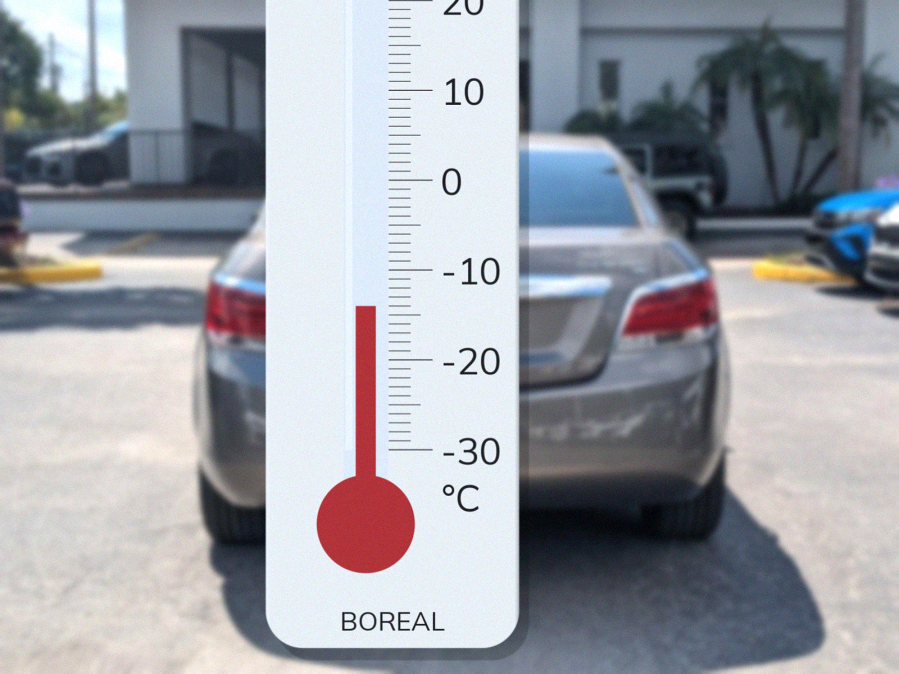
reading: **-14** °C
